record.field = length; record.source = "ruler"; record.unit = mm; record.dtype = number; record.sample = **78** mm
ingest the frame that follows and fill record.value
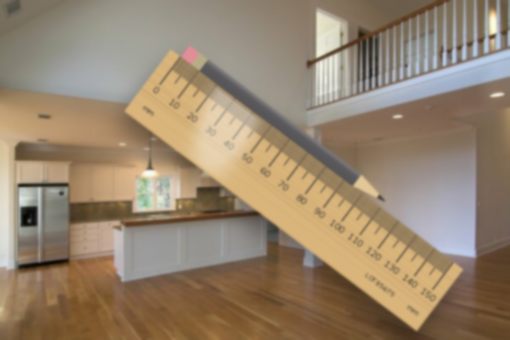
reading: **110** mm
